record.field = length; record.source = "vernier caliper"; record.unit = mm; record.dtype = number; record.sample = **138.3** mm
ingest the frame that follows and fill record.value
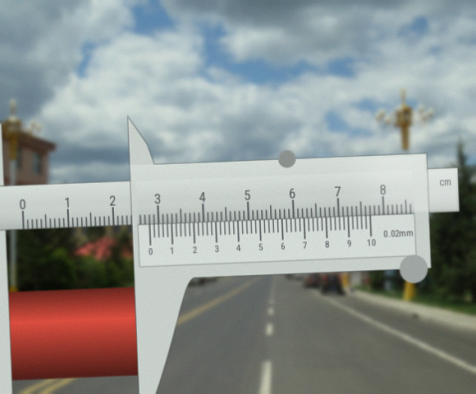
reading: **28.0** mm
